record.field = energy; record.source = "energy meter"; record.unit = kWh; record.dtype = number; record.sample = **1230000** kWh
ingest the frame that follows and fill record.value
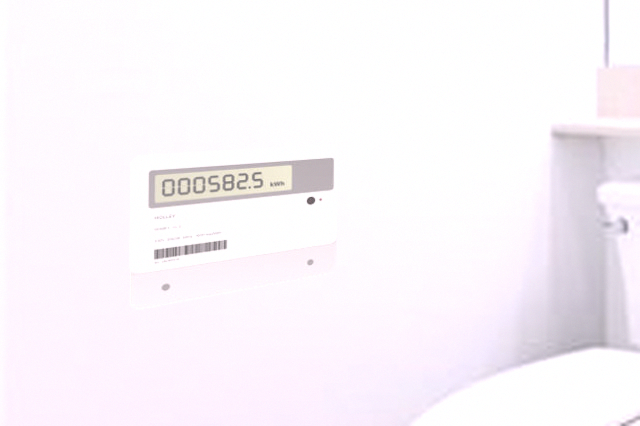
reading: **582.5** kWh
